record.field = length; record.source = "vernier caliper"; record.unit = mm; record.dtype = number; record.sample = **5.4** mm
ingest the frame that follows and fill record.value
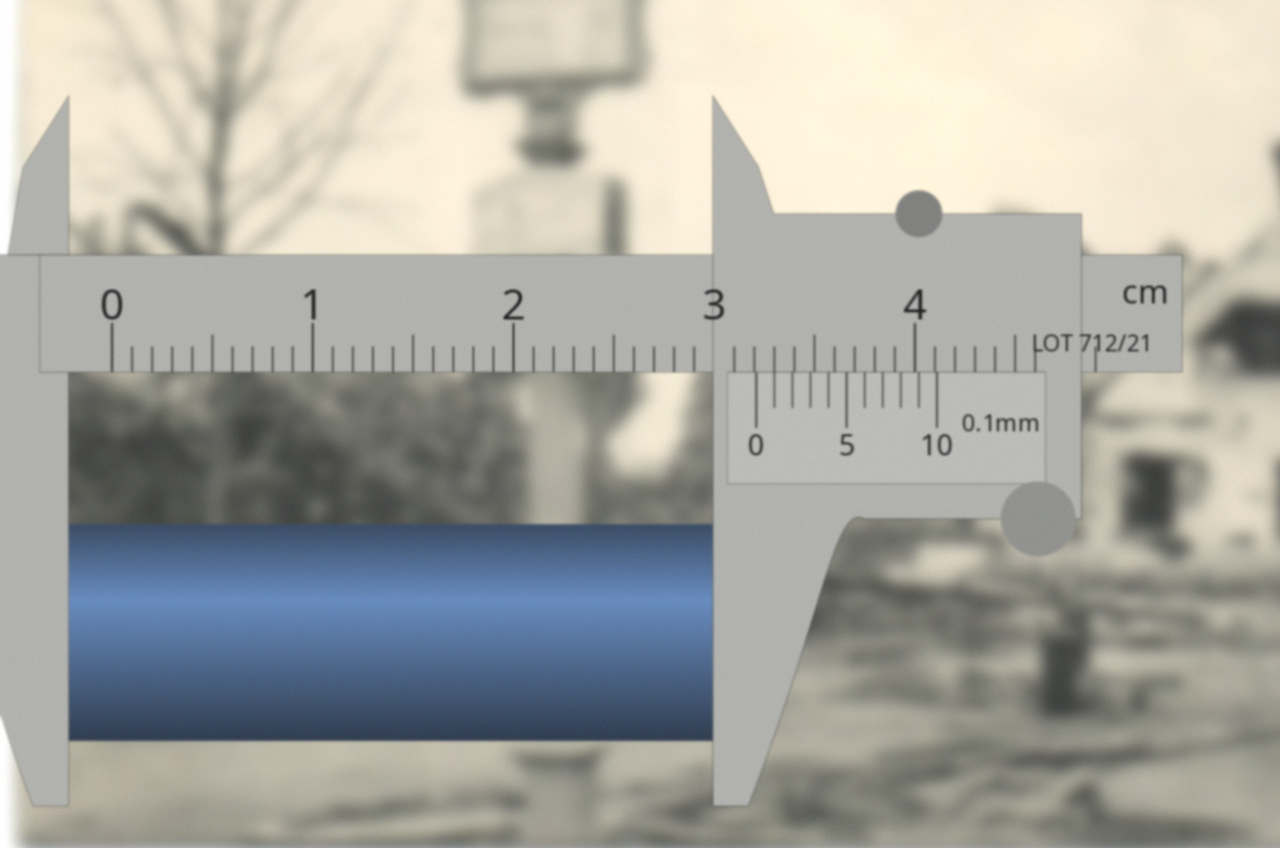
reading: **32.1** mm
